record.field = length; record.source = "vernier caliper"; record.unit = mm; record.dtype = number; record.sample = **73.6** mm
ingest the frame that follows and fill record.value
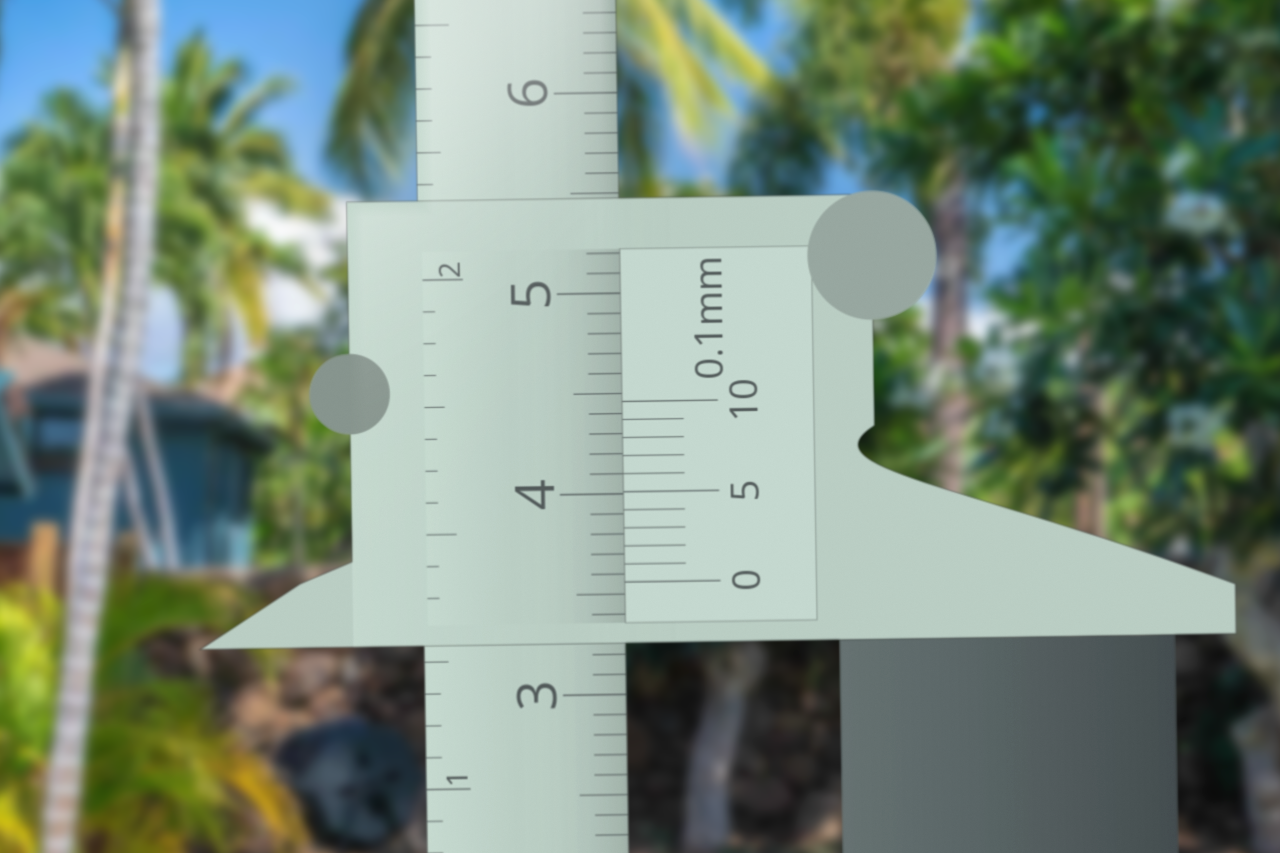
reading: **35.6** mm
